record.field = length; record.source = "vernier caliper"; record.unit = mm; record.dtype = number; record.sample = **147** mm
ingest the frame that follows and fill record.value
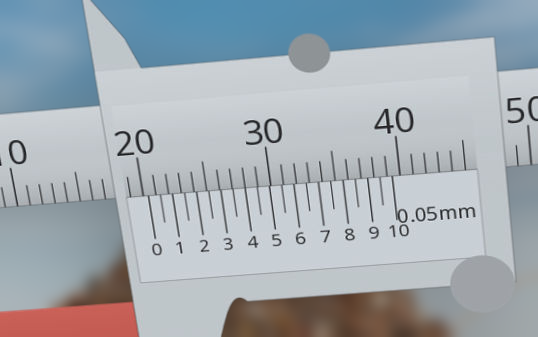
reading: **20.4** mm
